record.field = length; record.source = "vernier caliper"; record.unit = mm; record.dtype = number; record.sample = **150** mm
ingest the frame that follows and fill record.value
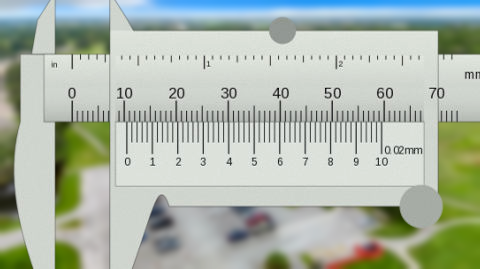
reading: **10.5** mm
